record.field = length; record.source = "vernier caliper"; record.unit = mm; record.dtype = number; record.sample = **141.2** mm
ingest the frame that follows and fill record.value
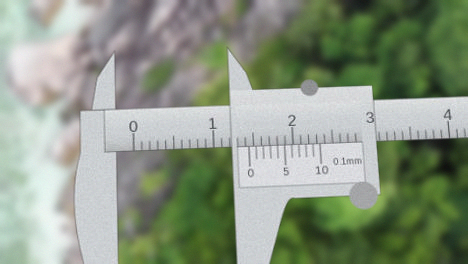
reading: **14.4** mm
